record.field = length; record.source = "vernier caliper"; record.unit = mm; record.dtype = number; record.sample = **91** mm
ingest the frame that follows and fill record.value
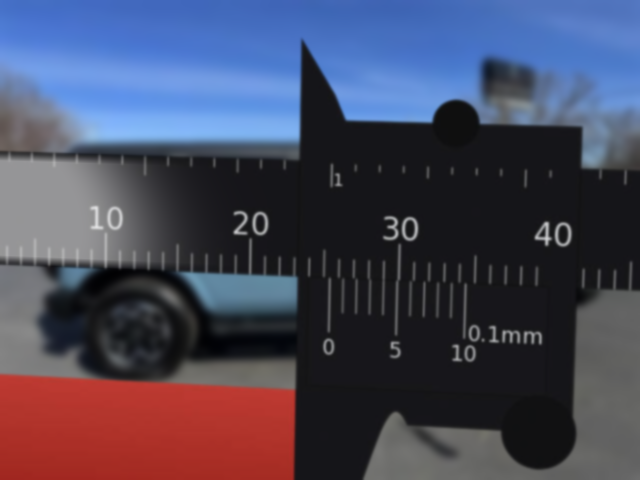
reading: **25.4** mm
